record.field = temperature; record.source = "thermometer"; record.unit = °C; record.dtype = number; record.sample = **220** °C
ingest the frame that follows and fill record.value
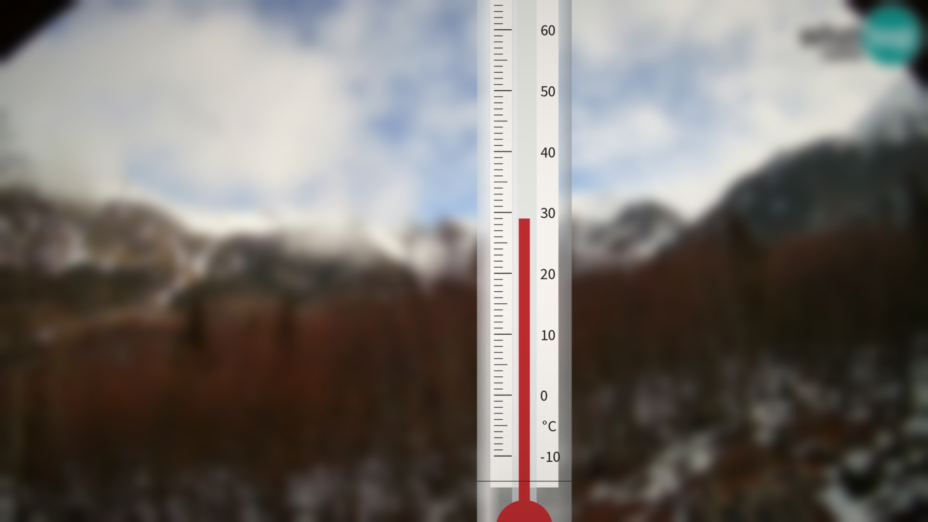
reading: **29** °C
